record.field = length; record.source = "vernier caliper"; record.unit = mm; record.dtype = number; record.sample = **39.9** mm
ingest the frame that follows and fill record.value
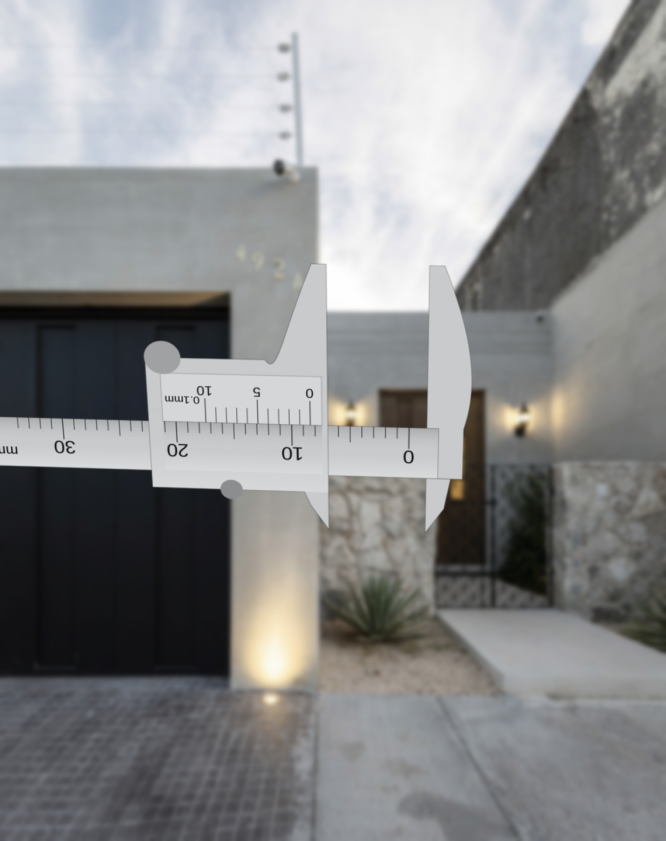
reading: **8.4** mm
